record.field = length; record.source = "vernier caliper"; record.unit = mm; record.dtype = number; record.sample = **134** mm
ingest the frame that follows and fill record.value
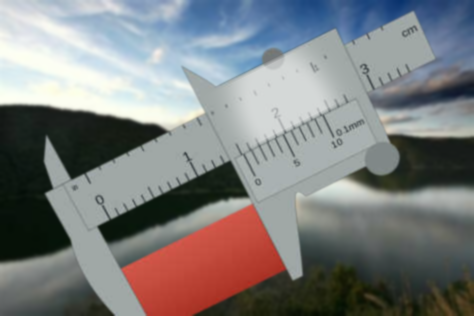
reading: **15.2** mm
